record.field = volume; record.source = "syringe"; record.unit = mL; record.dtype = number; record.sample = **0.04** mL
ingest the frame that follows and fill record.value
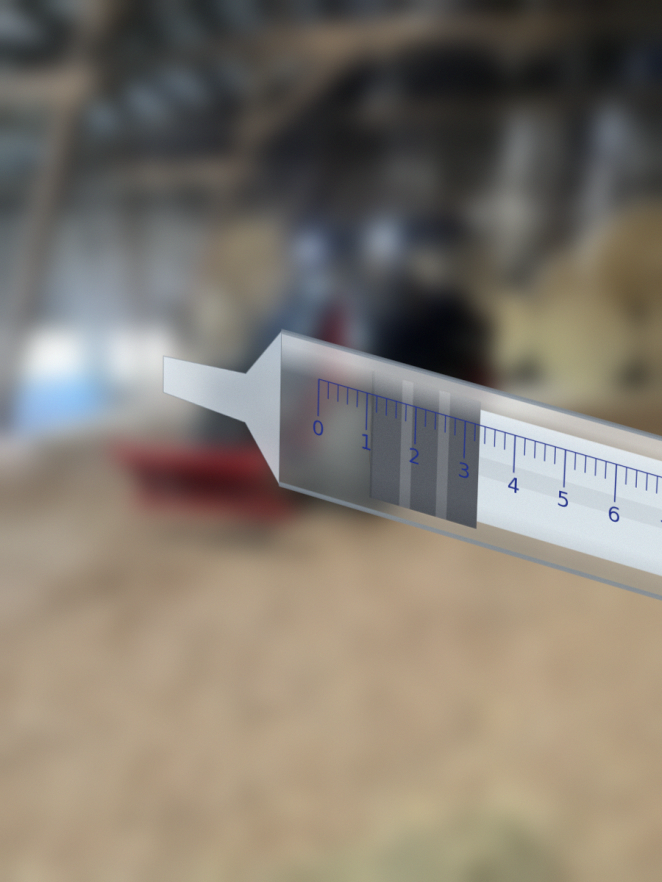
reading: **1.1** mL
